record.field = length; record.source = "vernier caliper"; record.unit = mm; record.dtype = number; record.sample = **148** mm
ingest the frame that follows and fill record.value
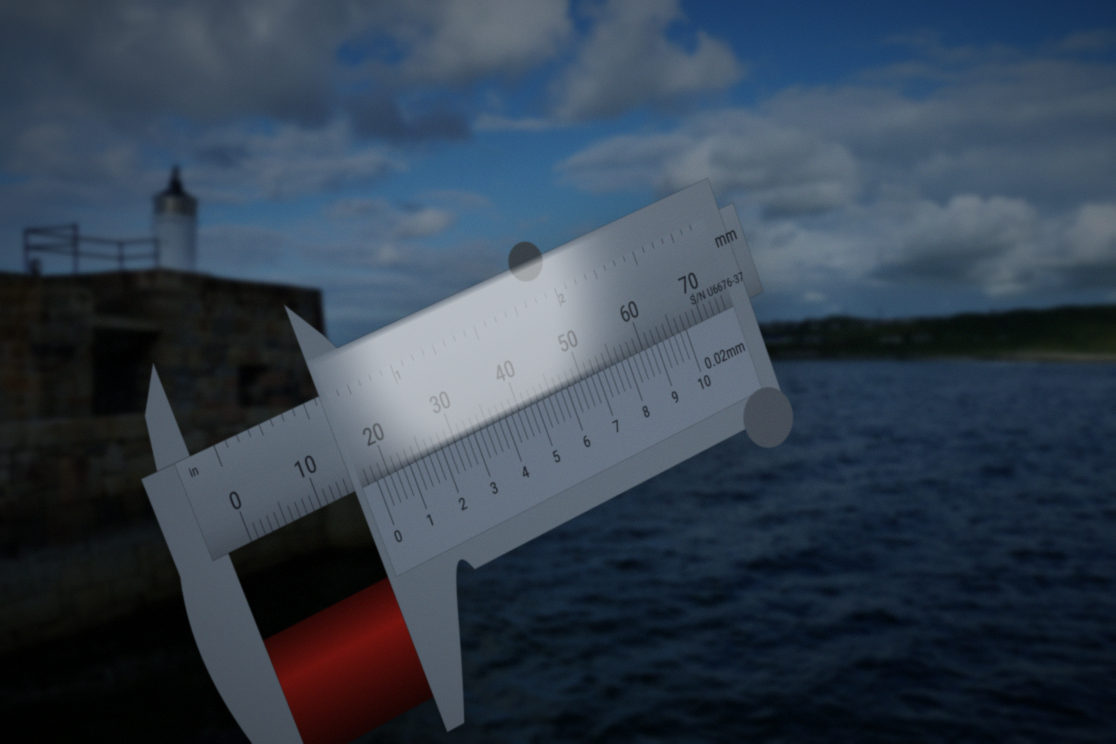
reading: **18.2** mm
